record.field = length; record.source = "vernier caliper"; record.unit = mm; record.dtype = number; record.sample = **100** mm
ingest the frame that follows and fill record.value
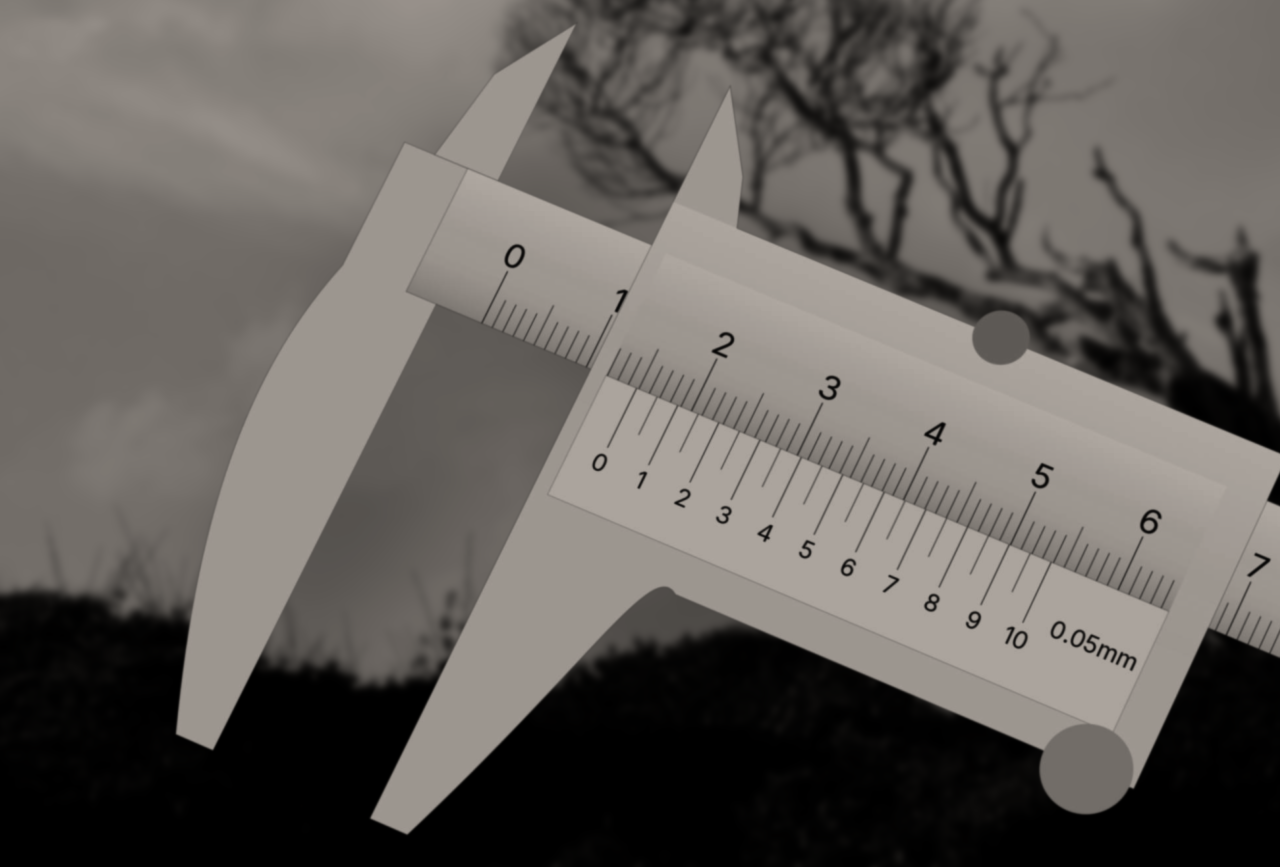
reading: **14.8** mm
